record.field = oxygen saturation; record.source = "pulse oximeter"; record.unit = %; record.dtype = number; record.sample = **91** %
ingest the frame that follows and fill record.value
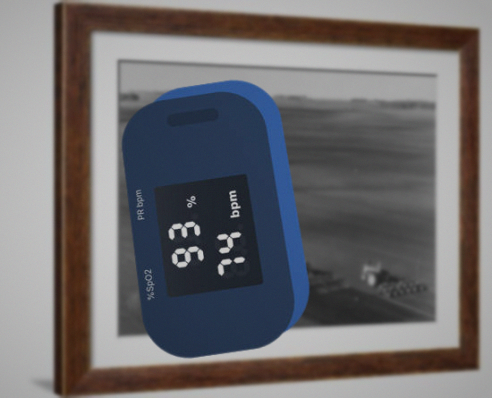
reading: **93** %
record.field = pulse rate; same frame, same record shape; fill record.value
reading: **74** bpm
